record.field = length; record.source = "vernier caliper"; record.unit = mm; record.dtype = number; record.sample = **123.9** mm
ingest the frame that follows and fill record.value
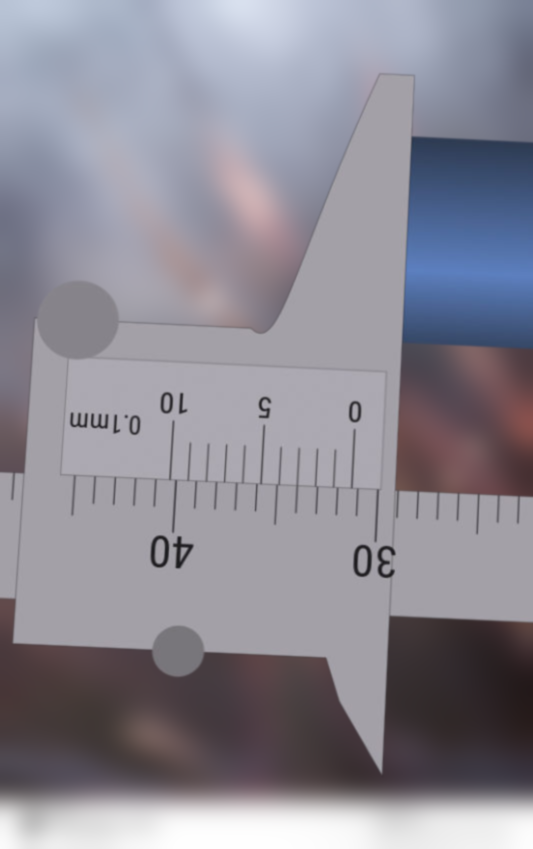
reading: **31.3** mm
